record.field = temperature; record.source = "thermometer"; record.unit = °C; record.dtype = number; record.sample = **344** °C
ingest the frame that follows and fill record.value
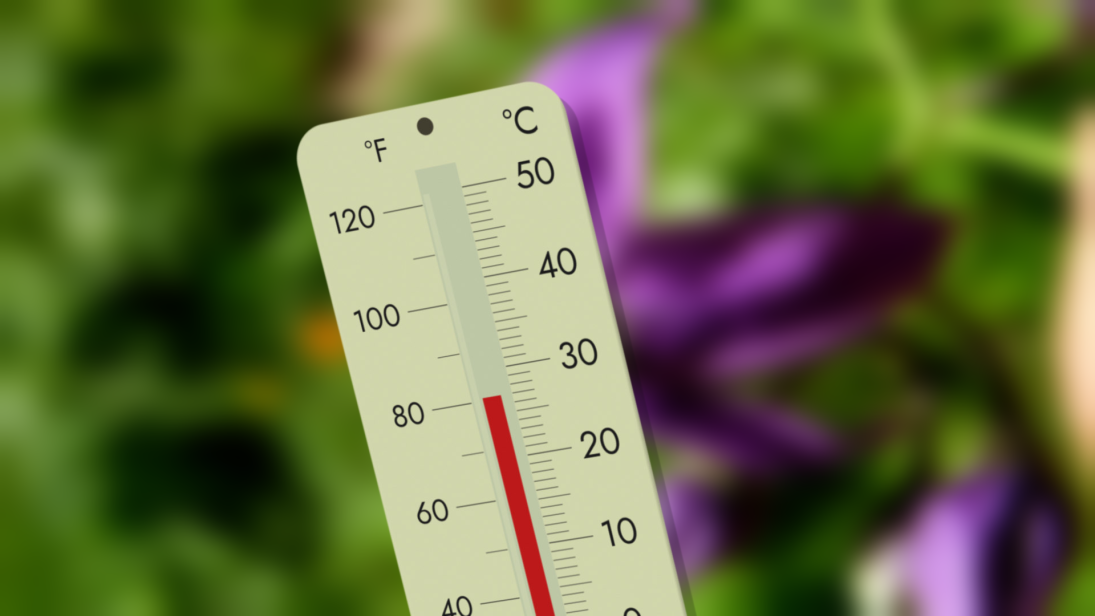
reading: **27** °C
